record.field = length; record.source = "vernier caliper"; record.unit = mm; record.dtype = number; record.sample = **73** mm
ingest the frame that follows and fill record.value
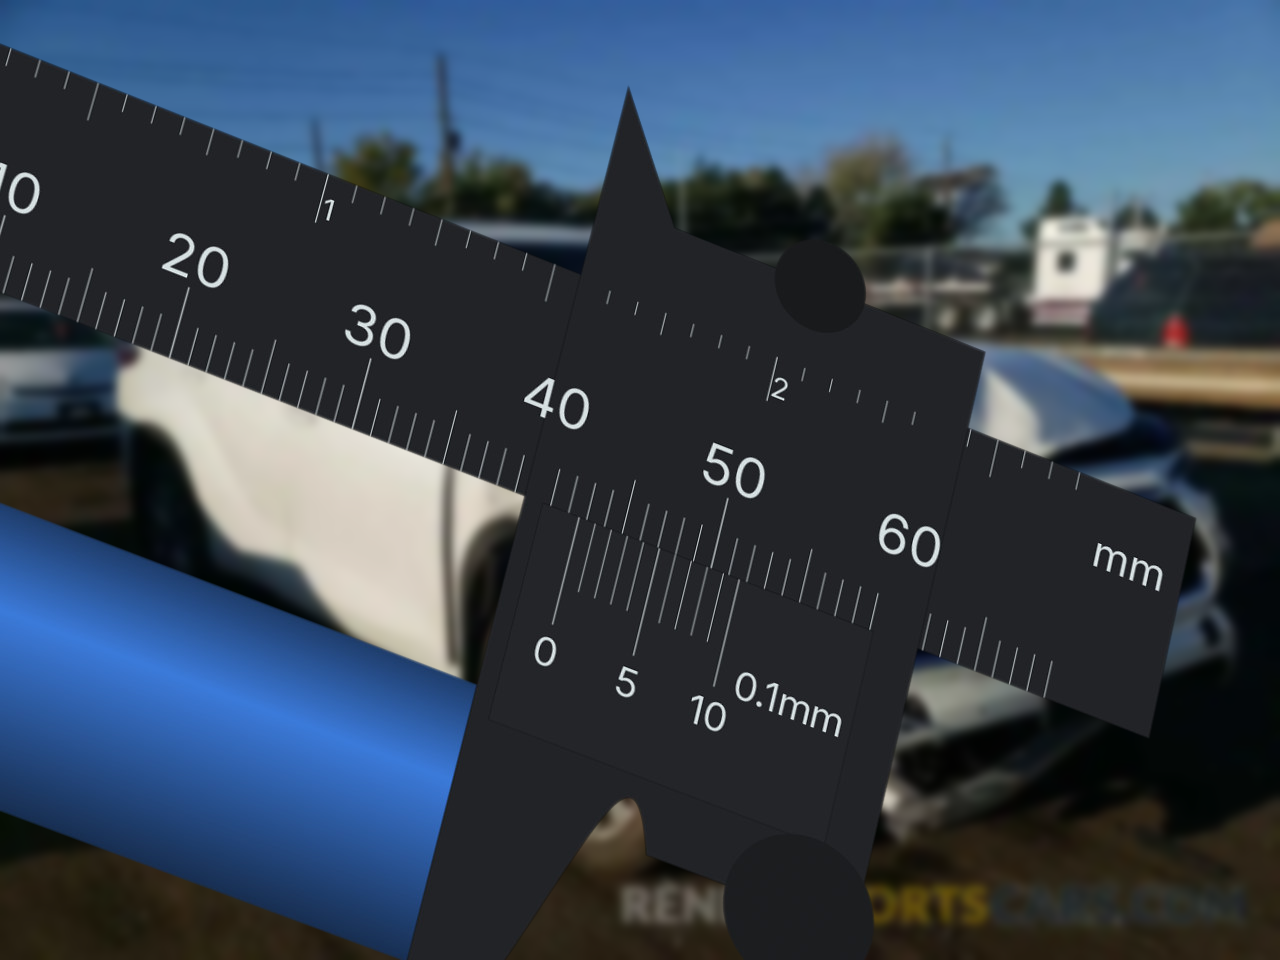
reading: **42.6** mm
